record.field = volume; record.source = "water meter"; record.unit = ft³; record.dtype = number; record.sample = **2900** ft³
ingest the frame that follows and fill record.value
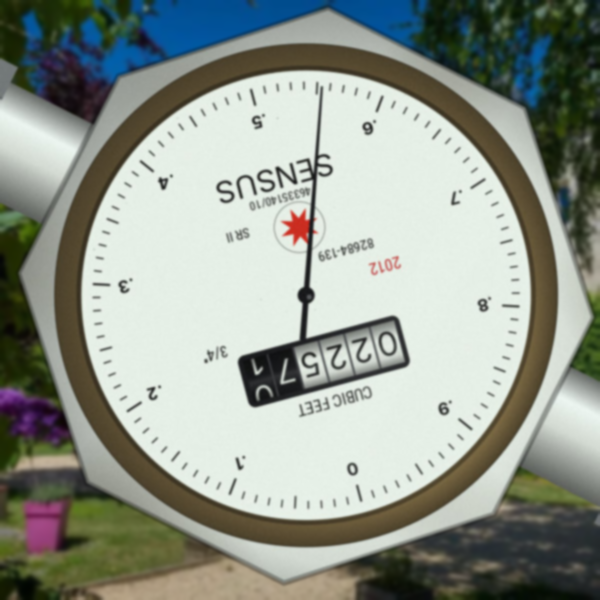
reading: **22570.55** ft³
